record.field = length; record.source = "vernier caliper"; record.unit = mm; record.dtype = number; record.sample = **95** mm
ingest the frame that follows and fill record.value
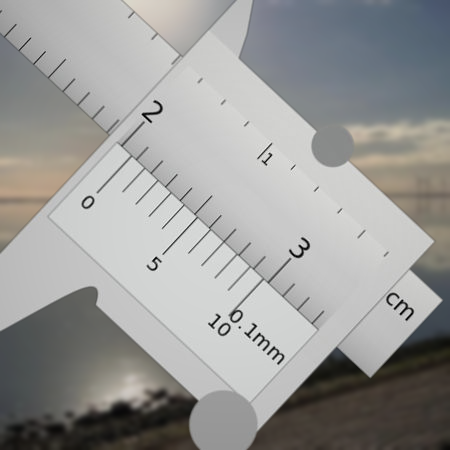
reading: **20.7** mm
